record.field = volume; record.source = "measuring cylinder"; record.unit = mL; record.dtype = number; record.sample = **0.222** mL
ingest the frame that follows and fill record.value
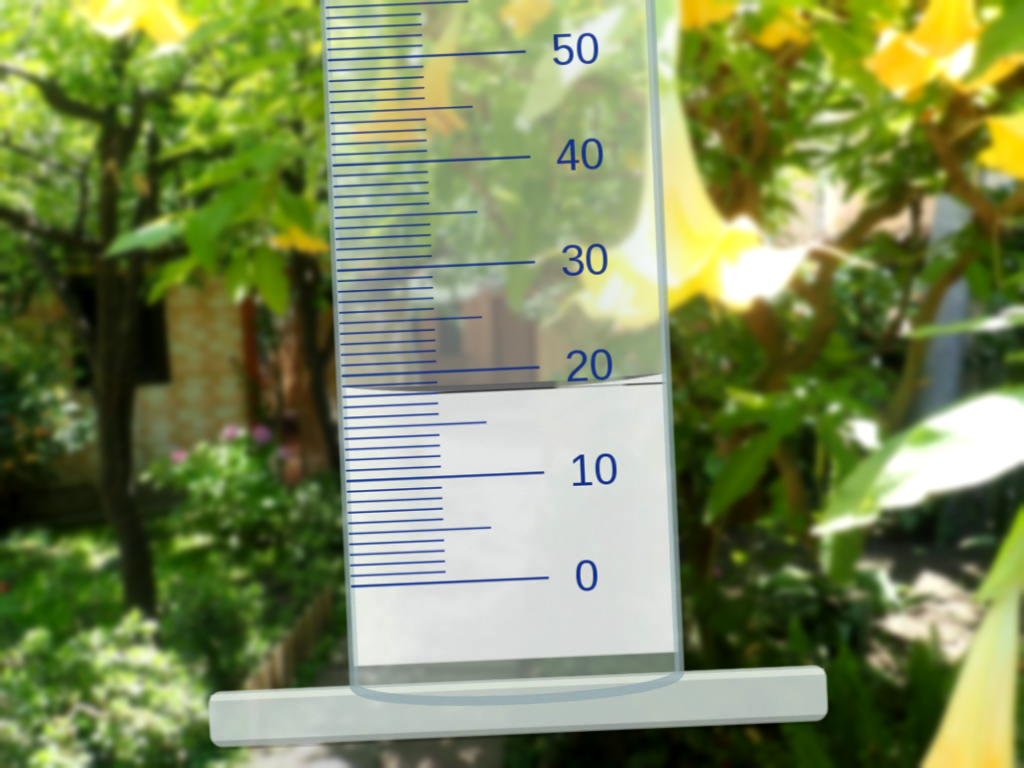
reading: **18** mL
